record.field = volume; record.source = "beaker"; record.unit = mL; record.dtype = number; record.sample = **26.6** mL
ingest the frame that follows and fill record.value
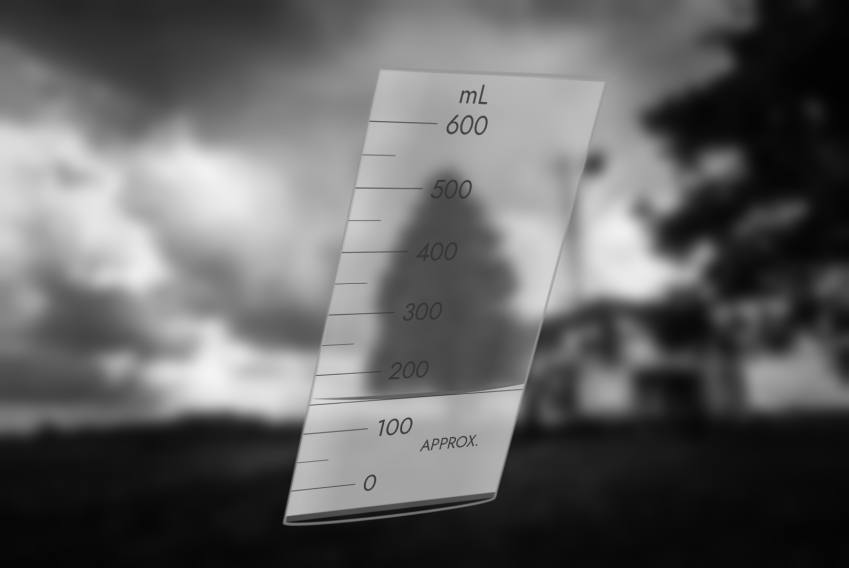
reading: **150** mL
